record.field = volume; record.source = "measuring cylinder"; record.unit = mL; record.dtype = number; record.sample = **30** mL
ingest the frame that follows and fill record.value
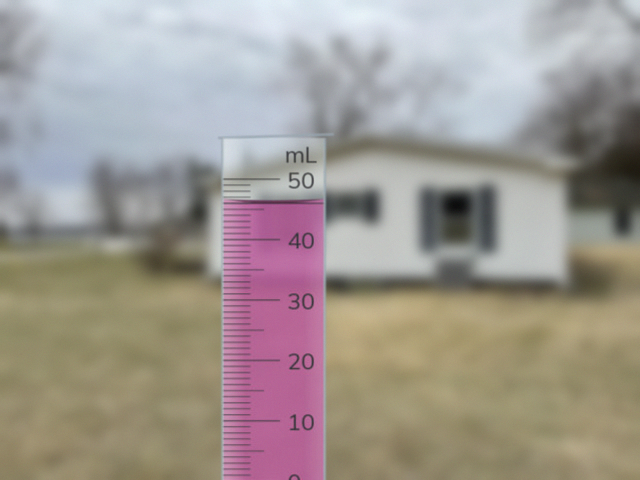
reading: **46** mL
